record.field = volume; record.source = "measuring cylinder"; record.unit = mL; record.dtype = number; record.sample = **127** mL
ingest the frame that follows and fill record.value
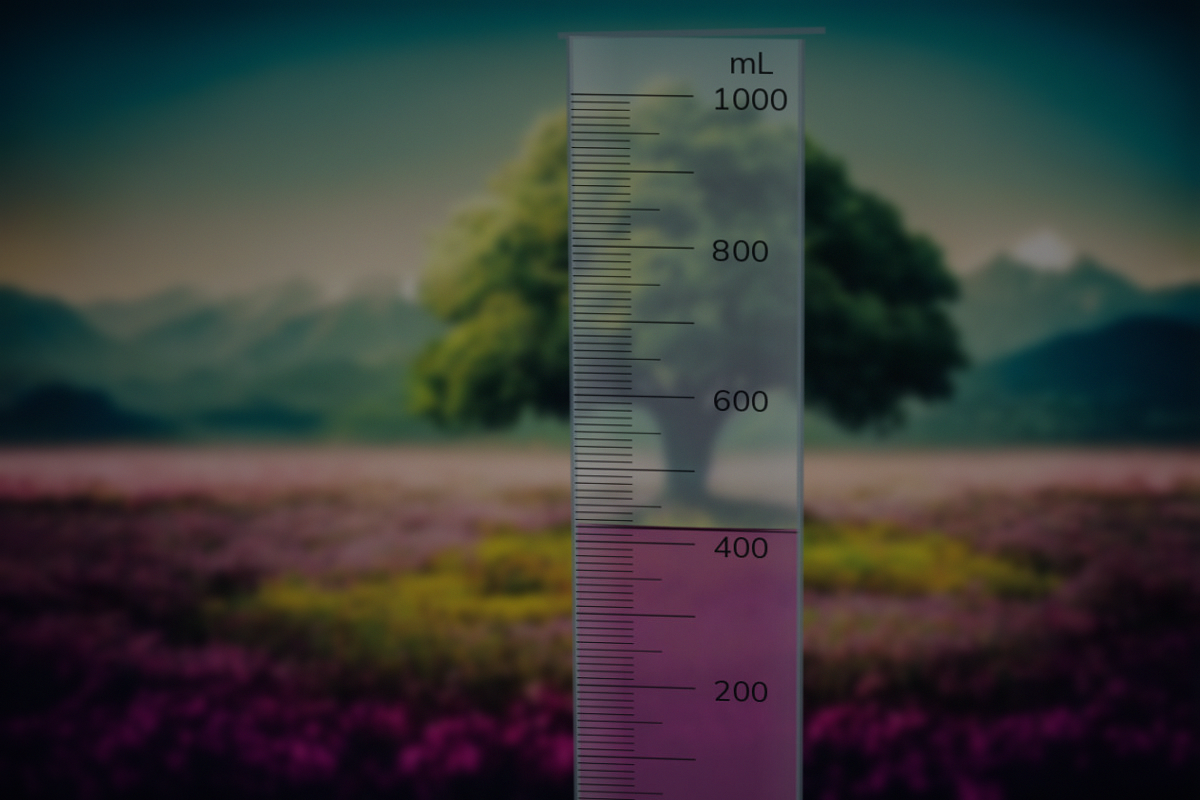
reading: **420** mL
